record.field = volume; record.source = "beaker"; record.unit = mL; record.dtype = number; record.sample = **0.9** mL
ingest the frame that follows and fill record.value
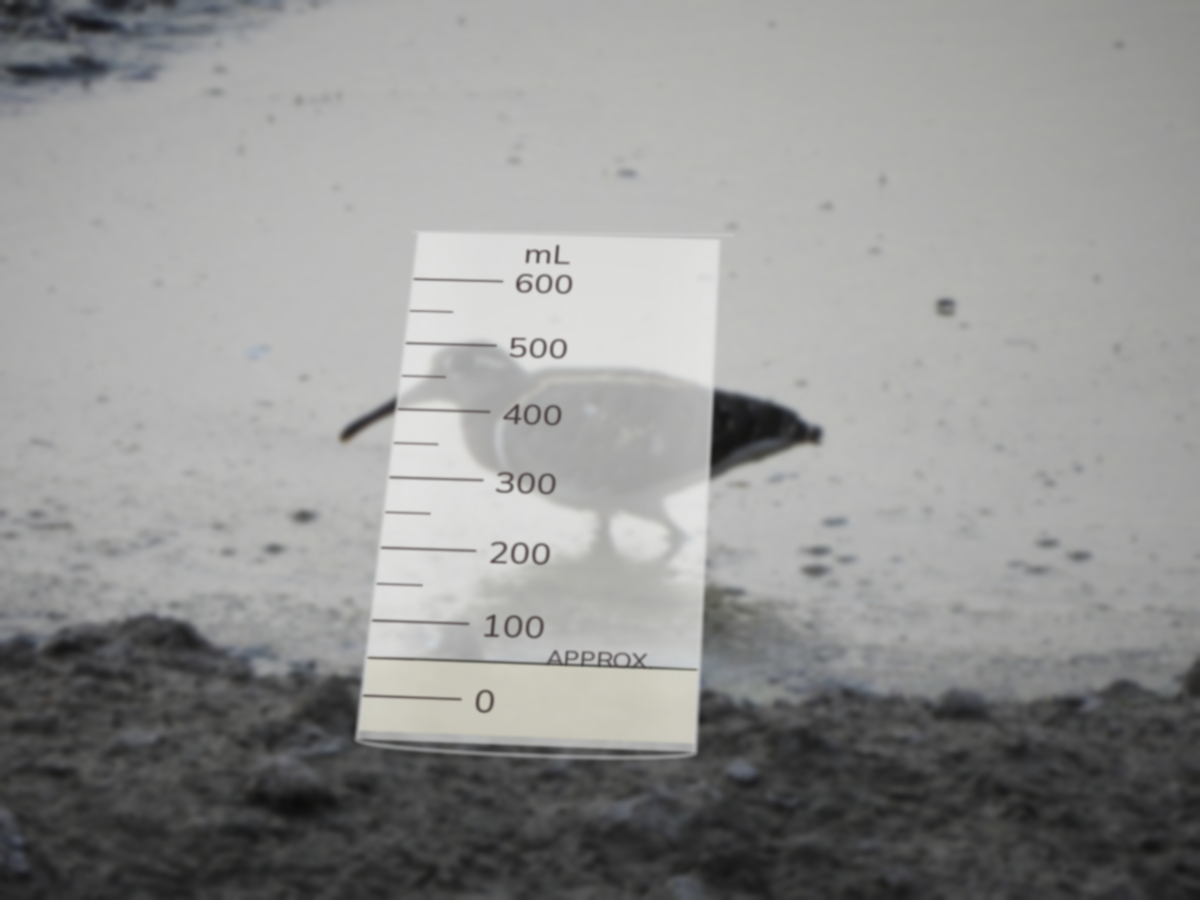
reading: **50** mL
